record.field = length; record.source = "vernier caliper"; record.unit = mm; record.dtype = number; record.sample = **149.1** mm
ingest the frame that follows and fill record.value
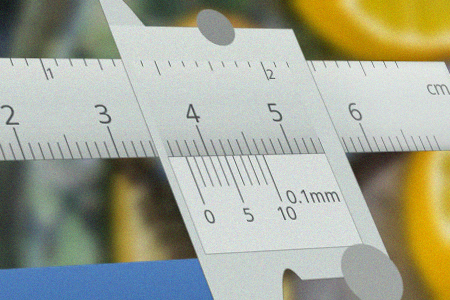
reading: **37.4** mm
